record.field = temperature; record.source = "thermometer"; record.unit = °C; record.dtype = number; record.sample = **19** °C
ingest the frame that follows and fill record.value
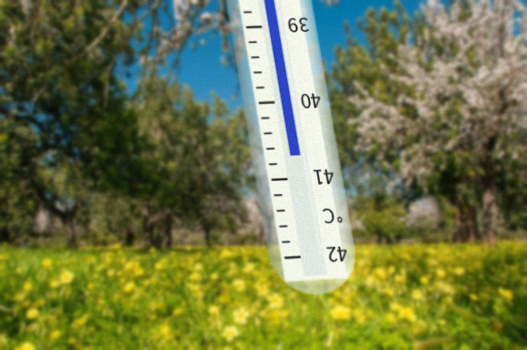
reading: **40.7** °C
